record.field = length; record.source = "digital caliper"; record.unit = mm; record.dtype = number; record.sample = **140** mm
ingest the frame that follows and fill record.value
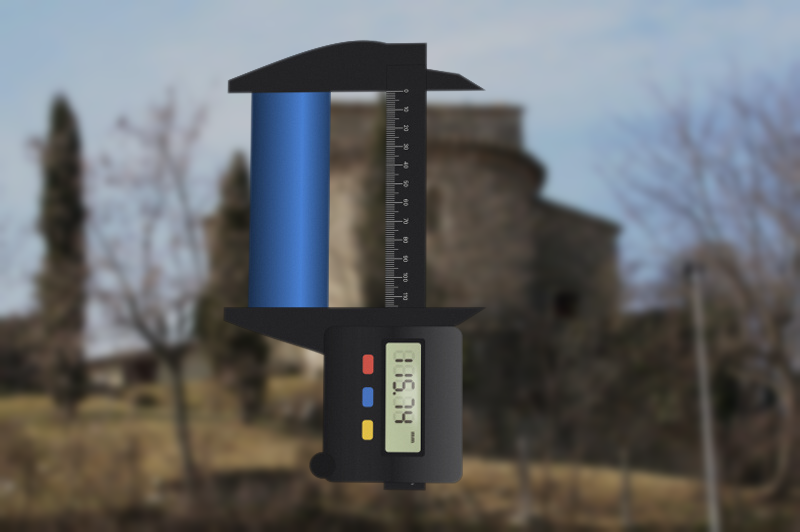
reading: **115.74** mm
